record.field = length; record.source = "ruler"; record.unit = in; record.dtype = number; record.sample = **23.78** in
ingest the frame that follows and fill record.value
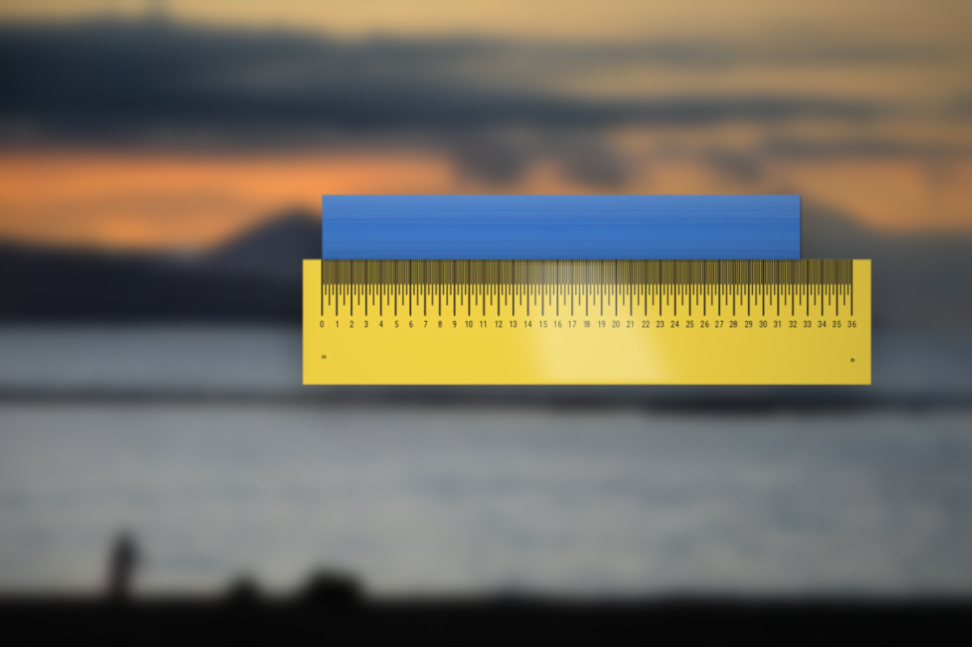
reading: **32.5** in
